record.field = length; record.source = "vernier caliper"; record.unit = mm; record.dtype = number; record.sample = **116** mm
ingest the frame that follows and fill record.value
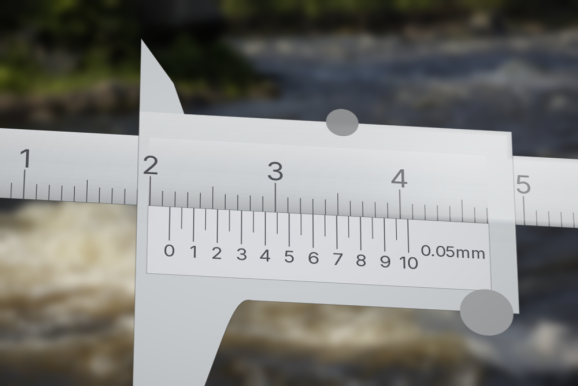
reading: **21.6** mm
